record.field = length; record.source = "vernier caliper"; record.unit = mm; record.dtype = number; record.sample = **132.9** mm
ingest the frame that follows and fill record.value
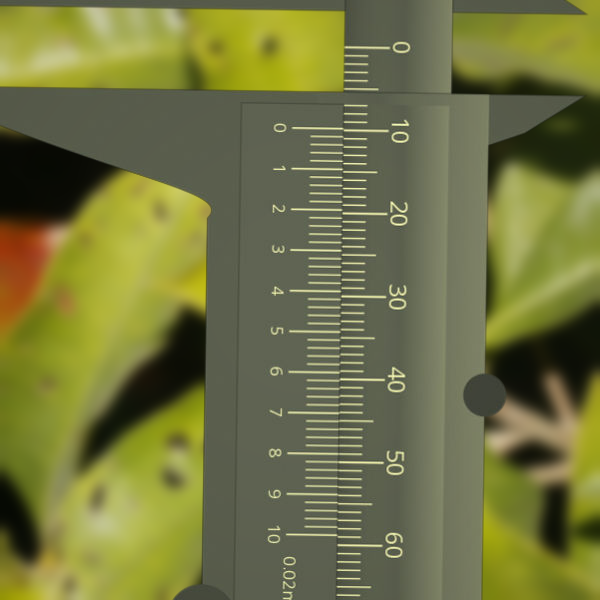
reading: **9.8** mm
